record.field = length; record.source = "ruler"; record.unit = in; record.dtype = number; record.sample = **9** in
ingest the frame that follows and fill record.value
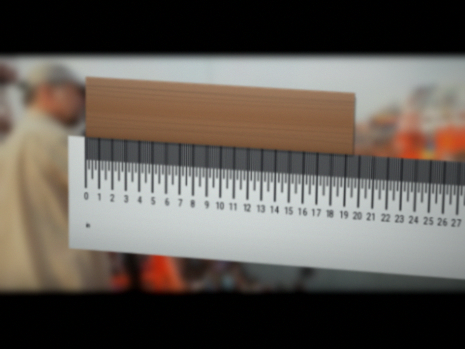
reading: **19.5** in
